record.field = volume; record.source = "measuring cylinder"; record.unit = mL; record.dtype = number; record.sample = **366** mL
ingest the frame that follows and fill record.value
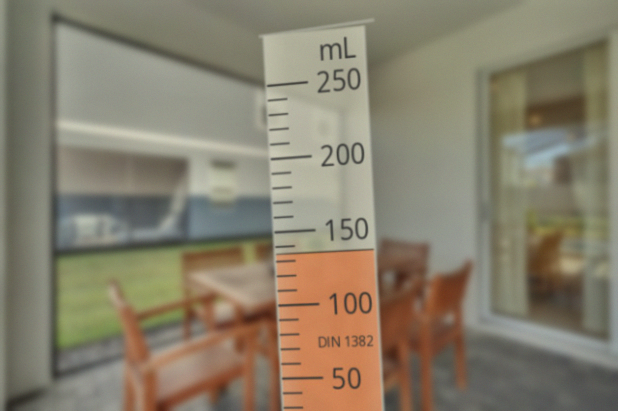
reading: **135** mL
